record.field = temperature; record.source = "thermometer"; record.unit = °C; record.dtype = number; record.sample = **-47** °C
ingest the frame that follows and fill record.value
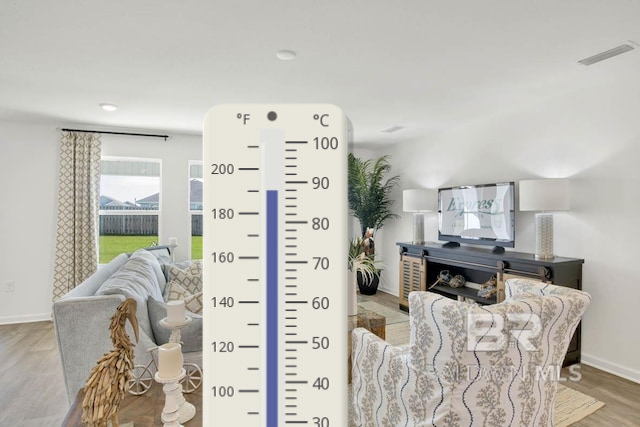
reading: **88** °C
